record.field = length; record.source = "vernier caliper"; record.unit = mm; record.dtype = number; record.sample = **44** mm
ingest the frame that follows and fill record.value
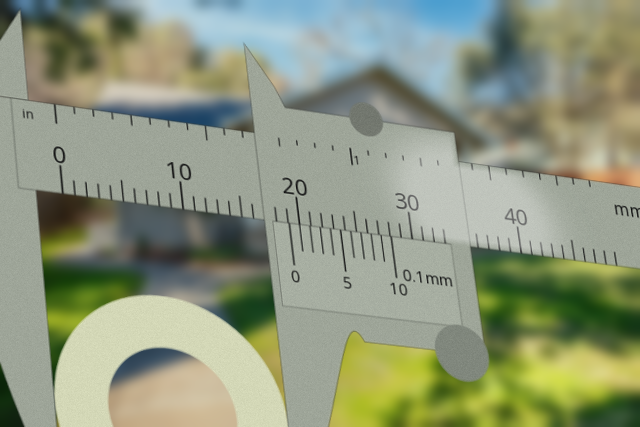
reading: **19.1** mm
